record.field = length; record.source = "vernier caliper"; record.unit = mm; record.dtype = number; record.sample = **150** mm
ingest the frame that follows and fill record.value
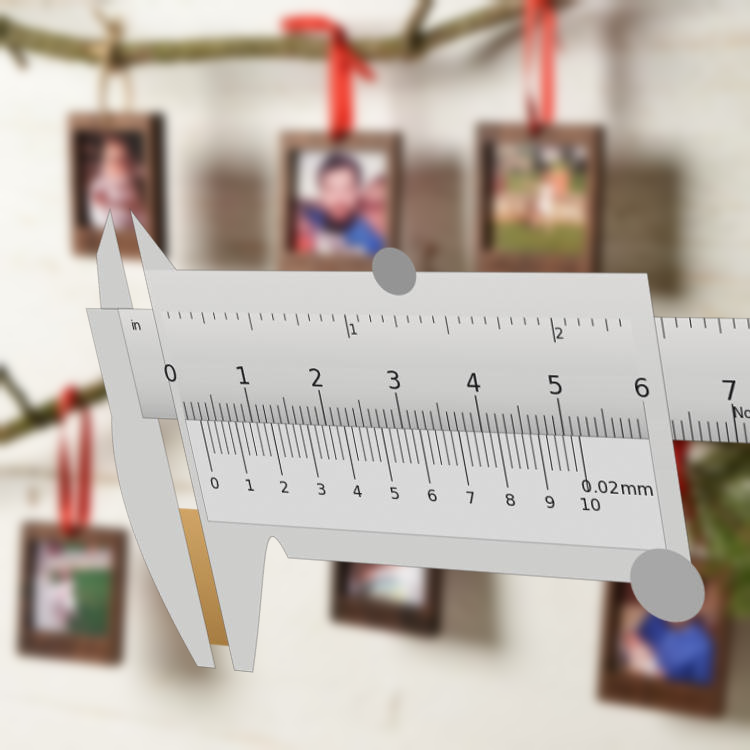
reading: **2.8** mm
